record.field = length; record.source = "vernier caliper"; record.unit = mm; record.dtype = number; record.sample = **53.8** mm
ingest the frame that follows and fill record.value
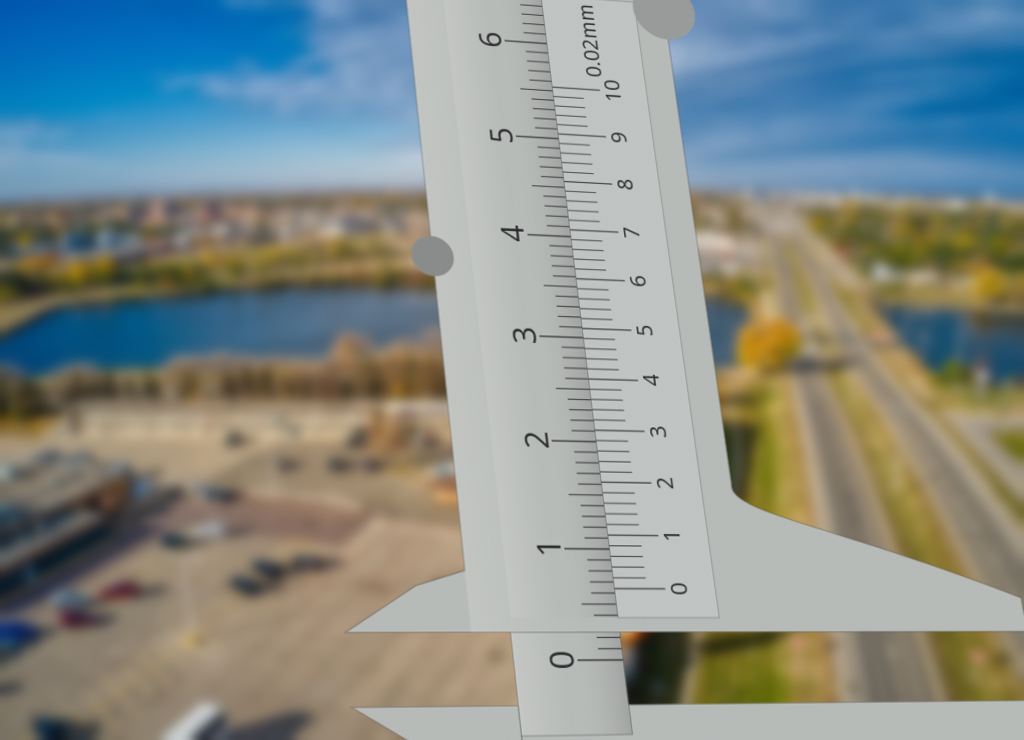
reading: **6.4** mm
